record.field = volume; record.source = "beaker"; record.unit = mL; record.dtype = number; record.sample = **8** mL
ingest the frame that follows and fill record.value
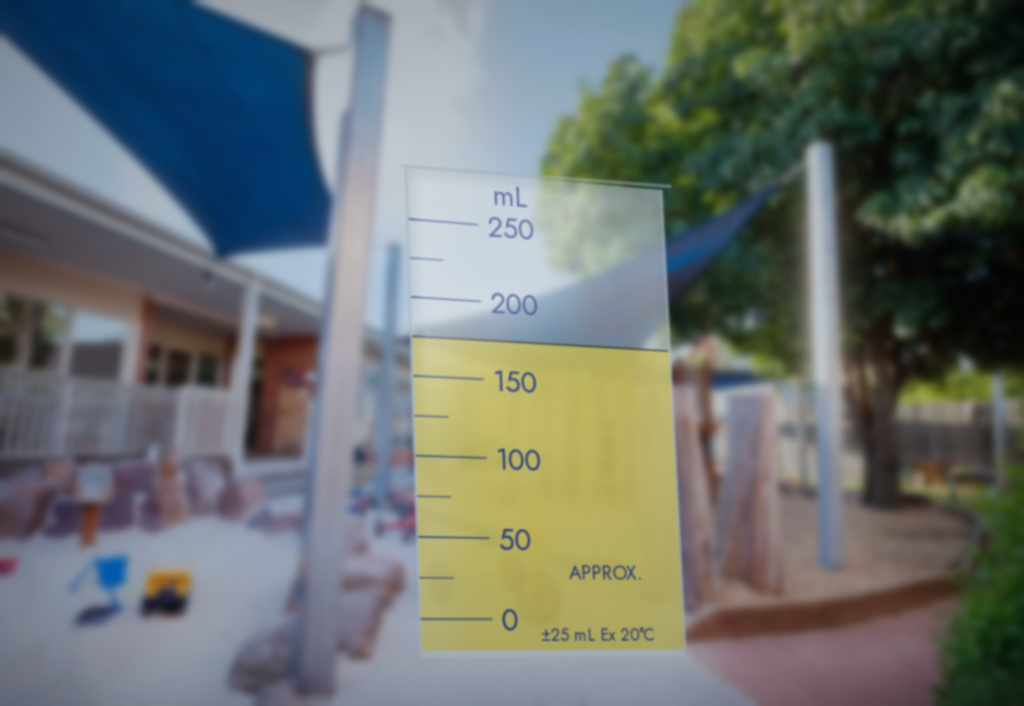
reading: **175** mL
